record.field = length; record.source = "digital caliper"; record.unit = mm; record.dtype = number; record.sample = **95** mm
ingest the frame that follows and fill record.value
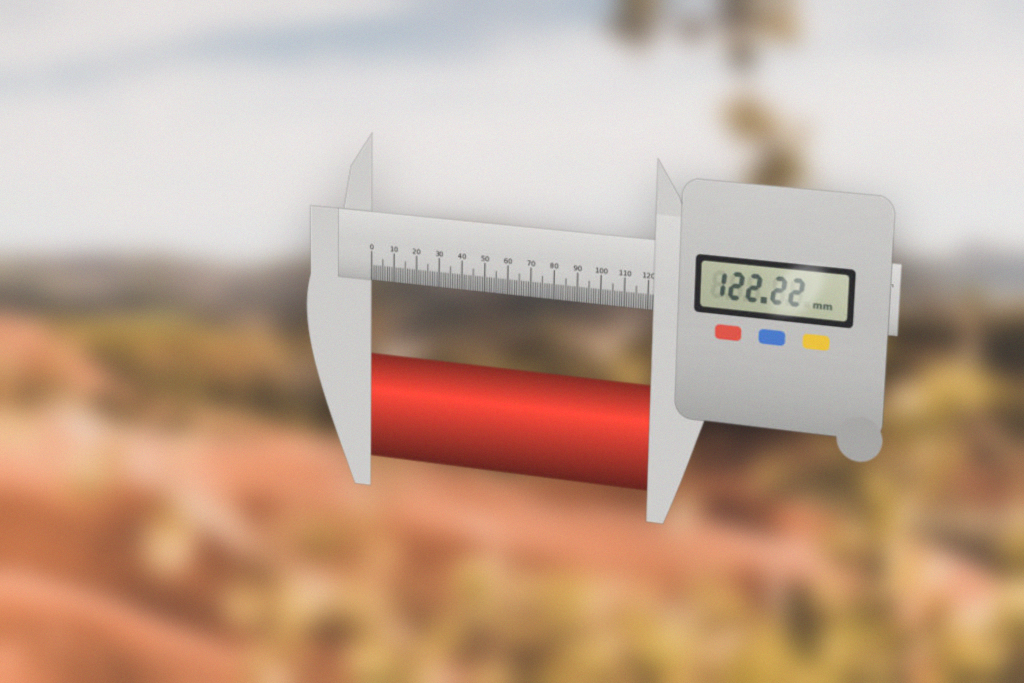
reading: **122.22** mm
